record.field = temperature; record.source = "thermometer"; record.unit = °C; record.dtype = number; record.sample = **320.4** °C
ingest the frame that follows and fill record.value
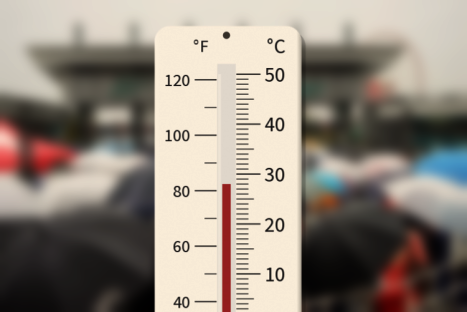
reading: **28** °C
